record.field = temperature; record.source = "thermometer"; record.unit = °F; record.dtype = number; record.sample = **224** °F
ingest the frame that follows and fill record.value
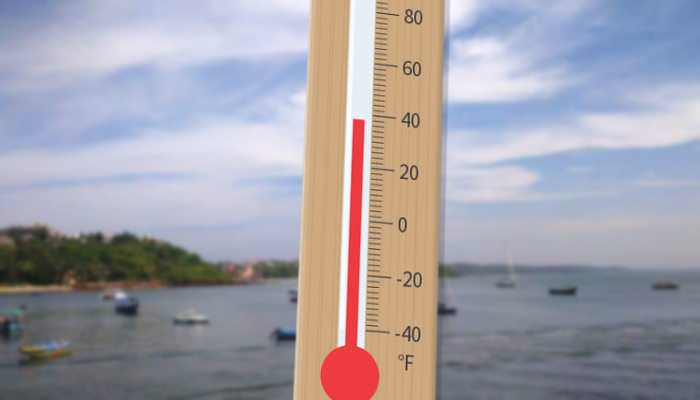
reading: **38** °F
